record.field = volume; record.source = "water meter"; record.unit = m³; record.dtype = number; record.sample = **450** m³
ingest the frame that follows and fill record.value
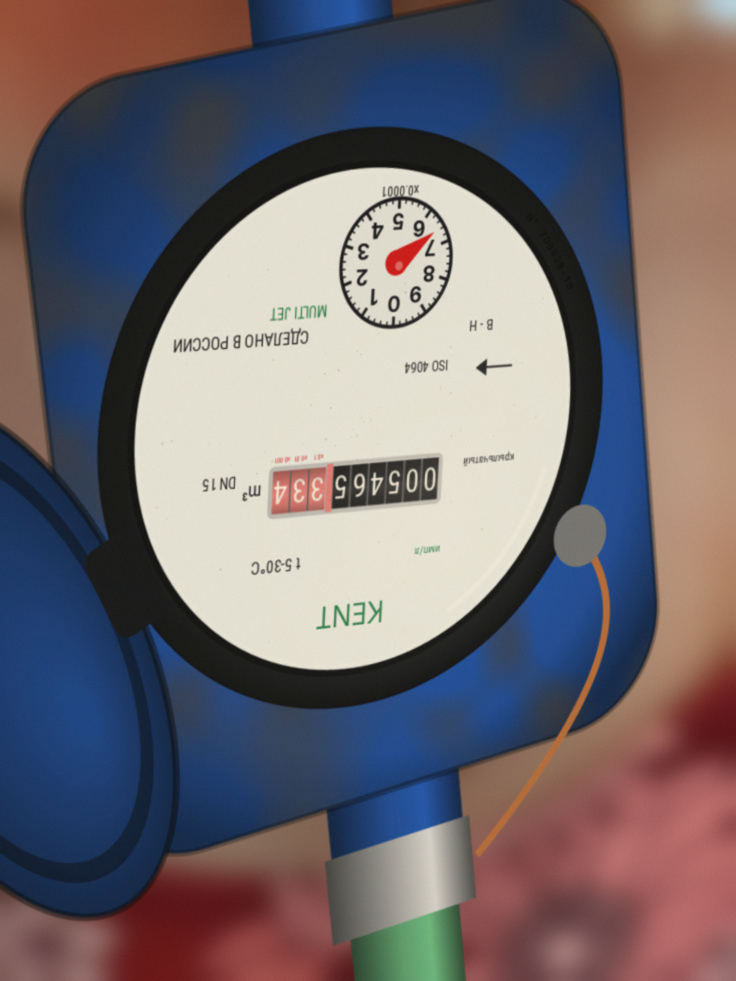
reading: **5465.3346** m³
